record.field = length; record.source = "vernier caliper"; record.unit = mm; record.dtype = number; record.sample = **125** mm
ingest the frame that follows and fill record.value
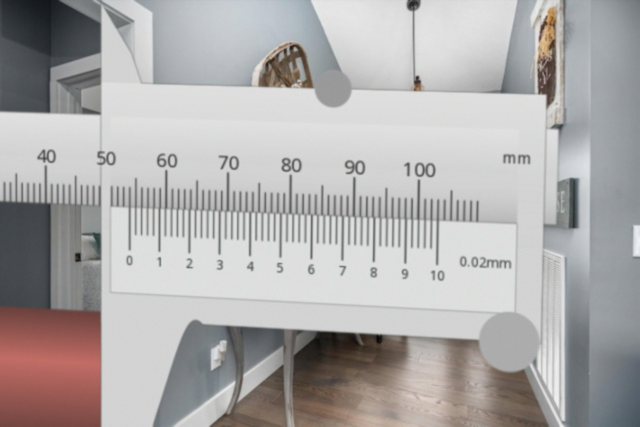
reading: **54.0** mm
